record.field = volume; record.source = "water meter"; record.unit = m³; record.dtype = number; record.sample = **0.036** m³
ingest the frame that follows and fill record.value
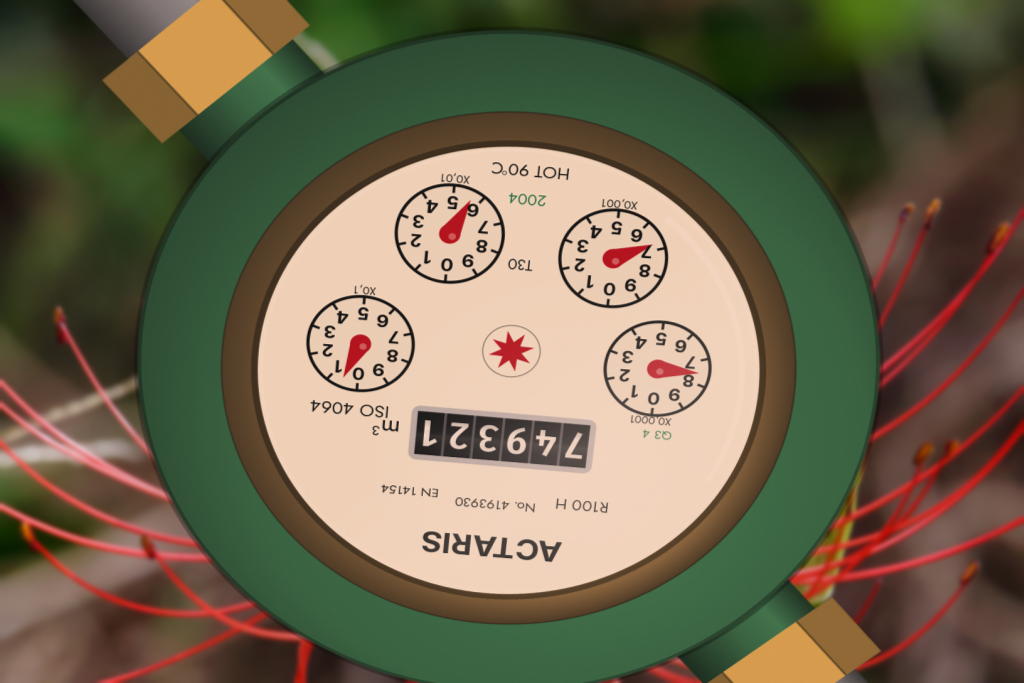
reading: **749321.0567** m³
